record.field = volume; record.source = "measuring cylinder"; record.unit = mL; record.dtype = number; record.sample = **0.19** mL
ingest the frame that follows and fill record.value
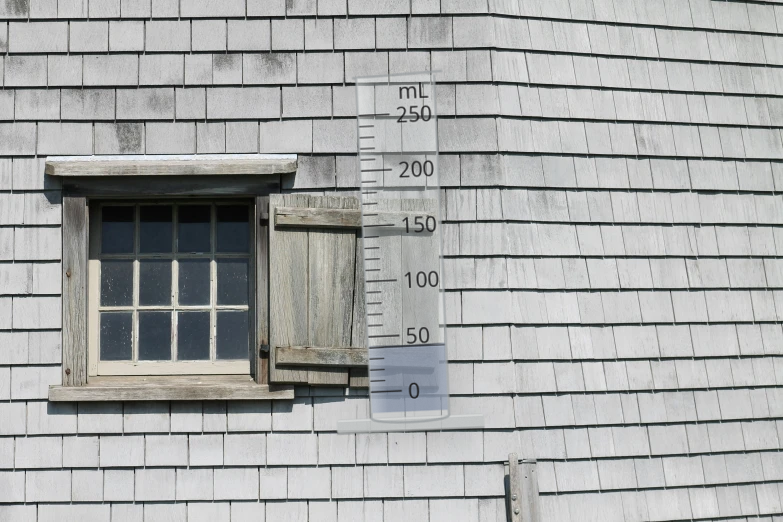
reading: **40** mL
